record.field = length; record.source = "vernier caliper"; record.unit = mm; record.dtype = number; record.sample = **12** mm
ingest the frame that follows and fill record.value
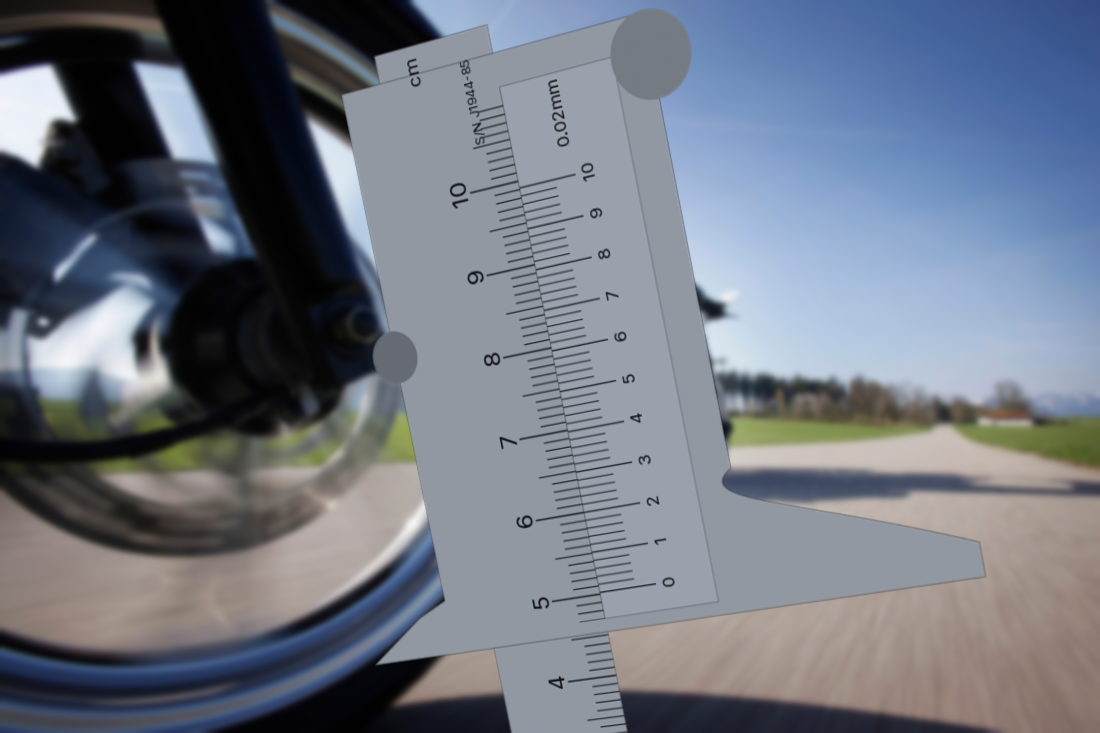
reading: **50.2** mm
